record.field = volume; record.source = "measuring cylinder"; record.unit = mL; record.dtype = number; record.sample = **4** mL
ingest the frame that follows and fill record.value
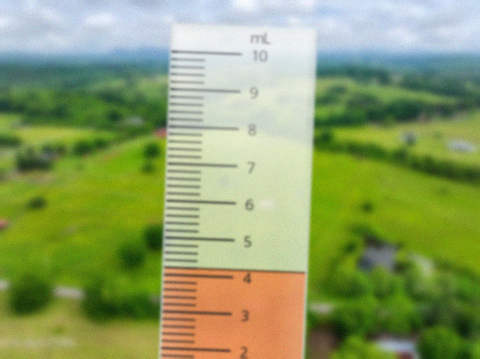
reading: **4.2** mL
